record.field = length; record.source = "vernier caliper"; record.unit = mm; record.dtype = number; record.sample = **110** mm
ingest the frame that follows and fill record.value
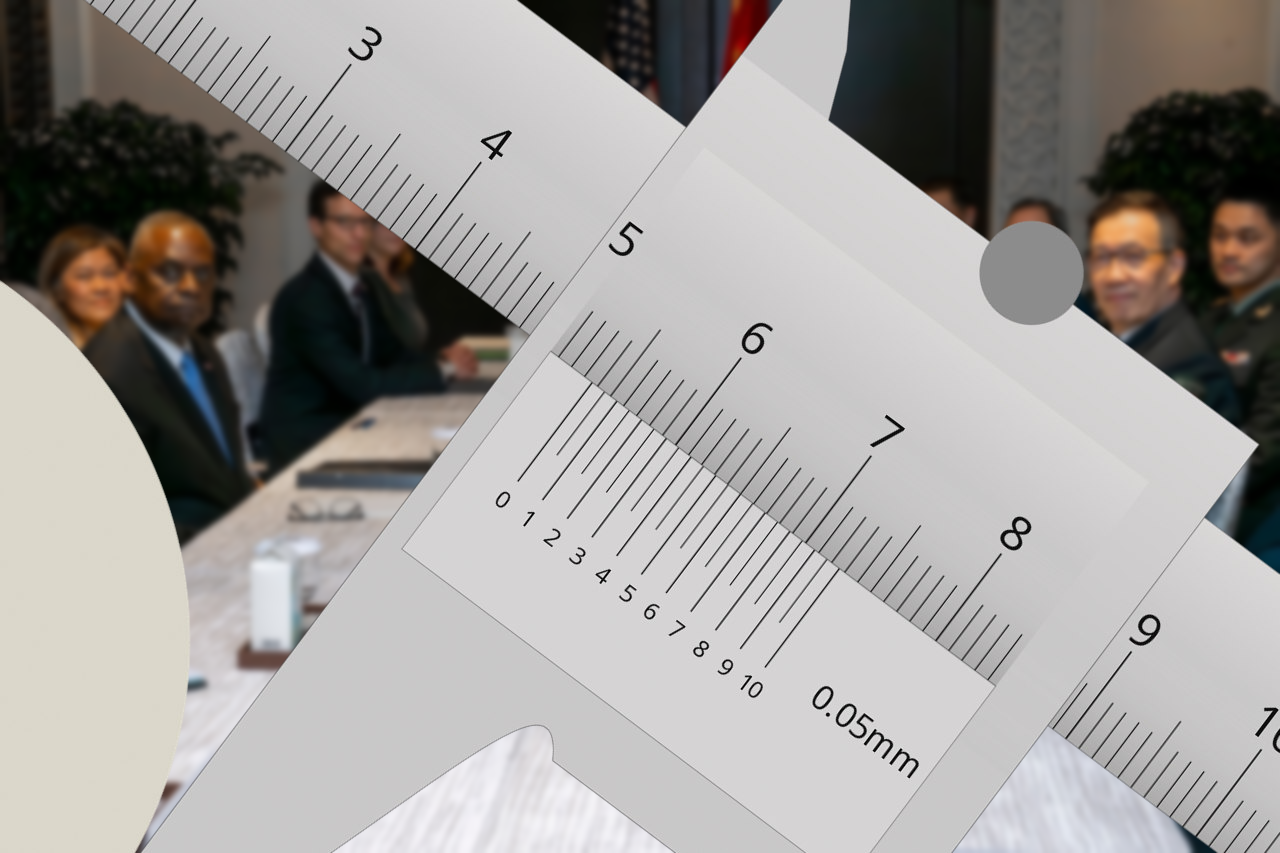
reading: **53.6** mm
